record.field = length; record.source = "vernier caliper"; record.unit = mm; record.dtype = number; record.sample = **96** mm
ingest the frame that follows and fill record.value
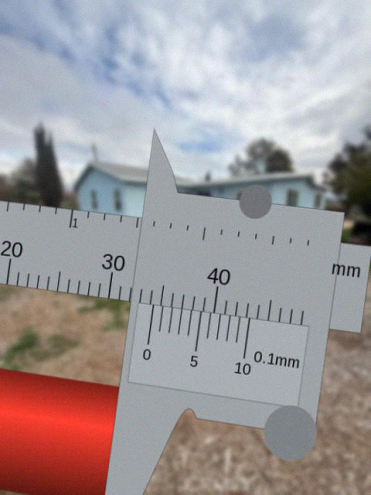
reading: **34.3** mm
